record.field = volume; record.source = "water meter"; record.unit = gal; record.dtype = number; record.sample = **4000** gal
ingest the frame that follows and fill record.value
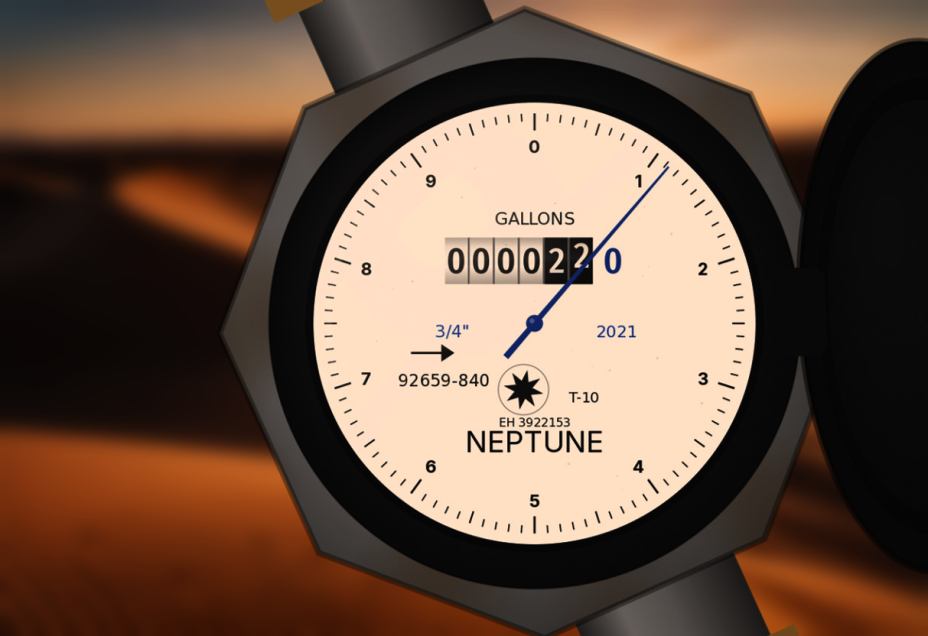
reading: **221.1** gal
